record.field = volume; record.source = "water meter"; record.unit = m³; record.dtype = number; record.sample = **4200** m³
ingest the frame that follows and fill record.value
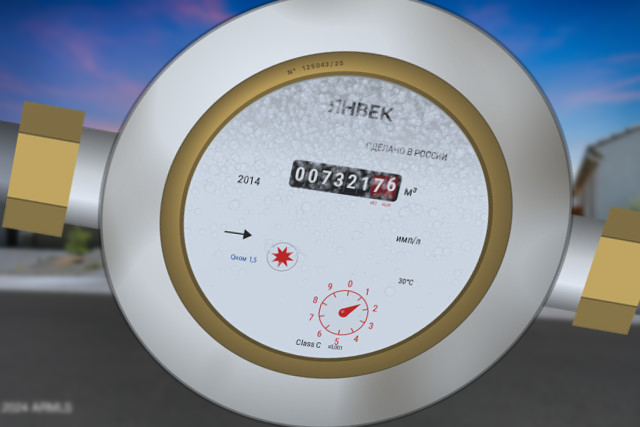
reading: **7321.761** m³
